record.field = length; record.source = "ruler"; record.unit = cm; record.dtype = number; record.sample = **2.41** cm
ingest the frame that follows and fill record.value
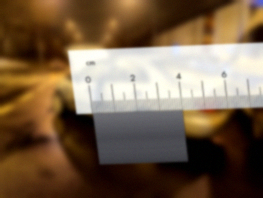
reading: **4** cm
